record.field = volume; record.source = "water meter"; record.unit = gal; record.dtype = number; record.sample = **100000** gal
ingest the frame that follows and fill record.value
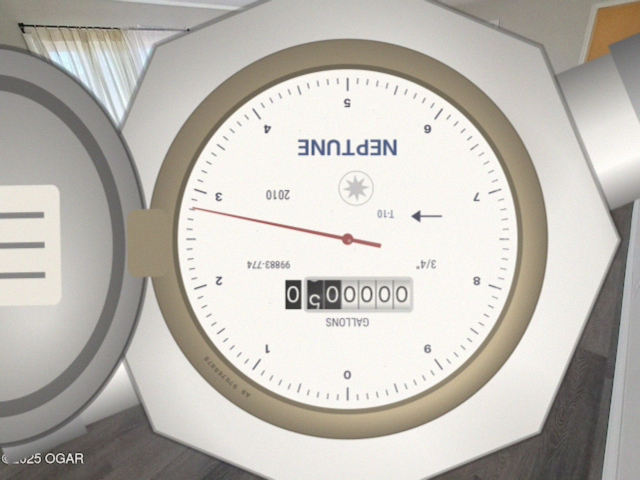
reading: **52.8** gal
